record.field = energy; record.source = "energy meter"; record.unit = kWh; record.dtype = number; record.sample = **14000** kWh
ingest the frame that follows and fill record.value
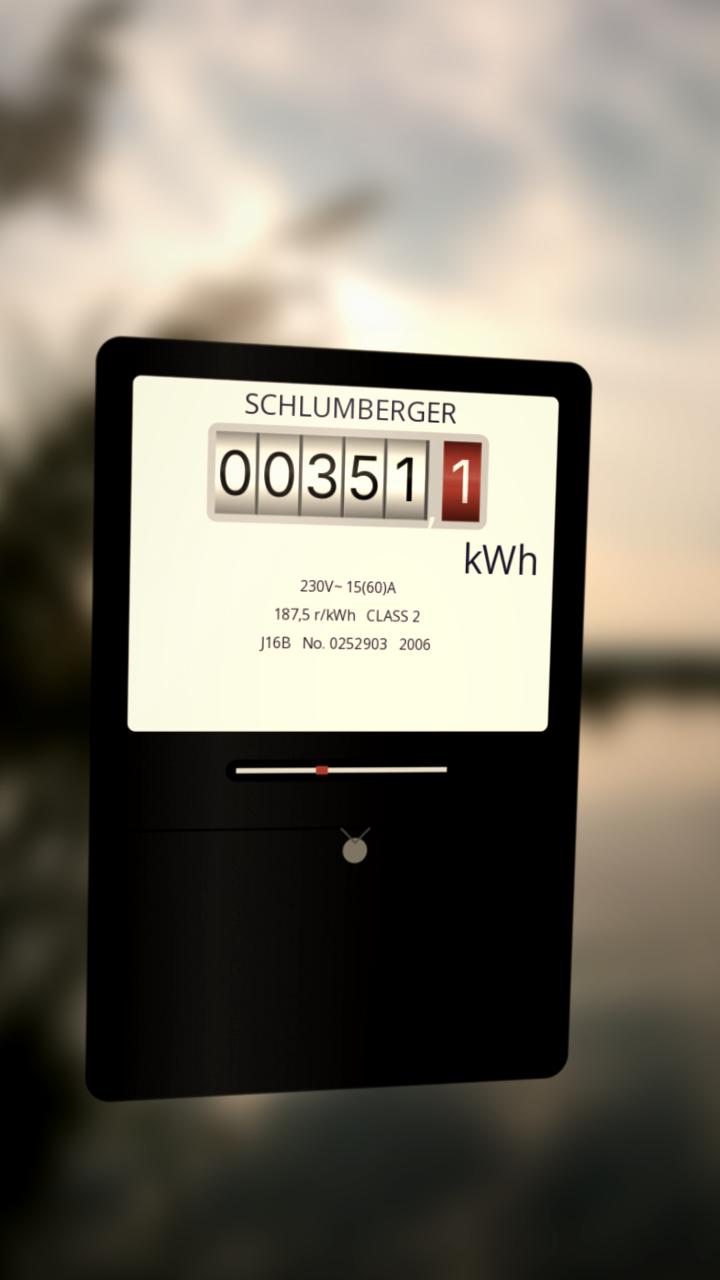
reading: **351.1** kWh
